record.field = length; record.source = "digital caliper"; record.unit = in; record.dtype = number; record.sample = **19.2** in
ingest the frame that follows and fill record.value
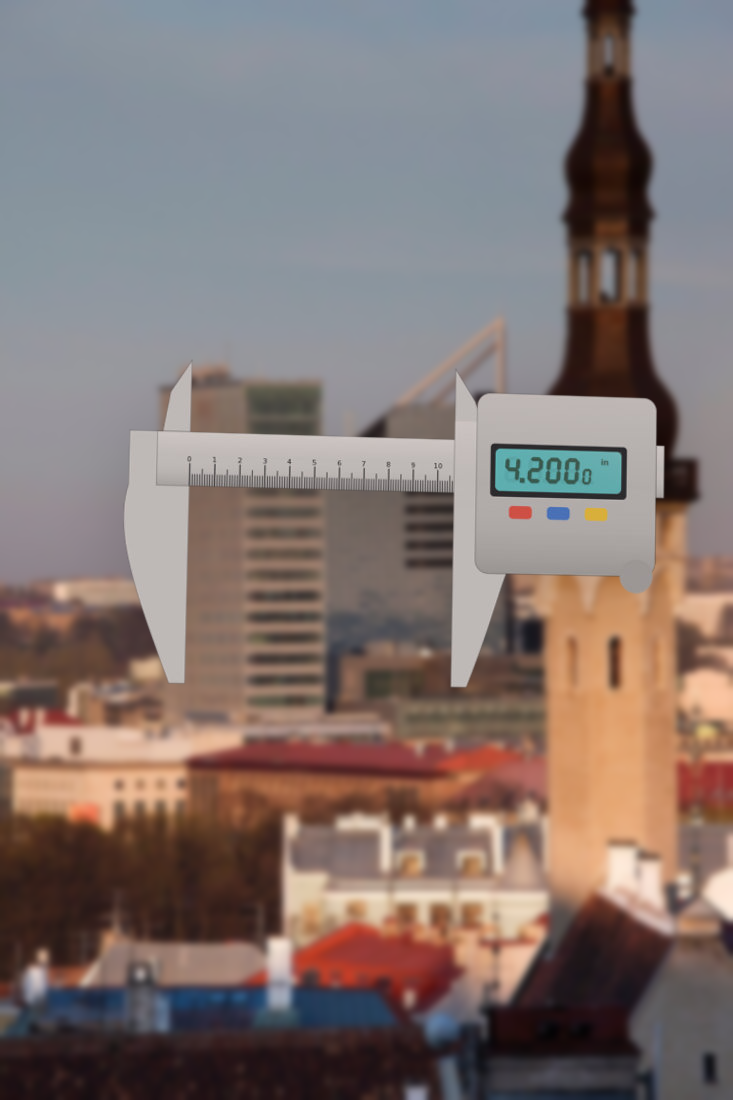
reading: **4.2000** in
